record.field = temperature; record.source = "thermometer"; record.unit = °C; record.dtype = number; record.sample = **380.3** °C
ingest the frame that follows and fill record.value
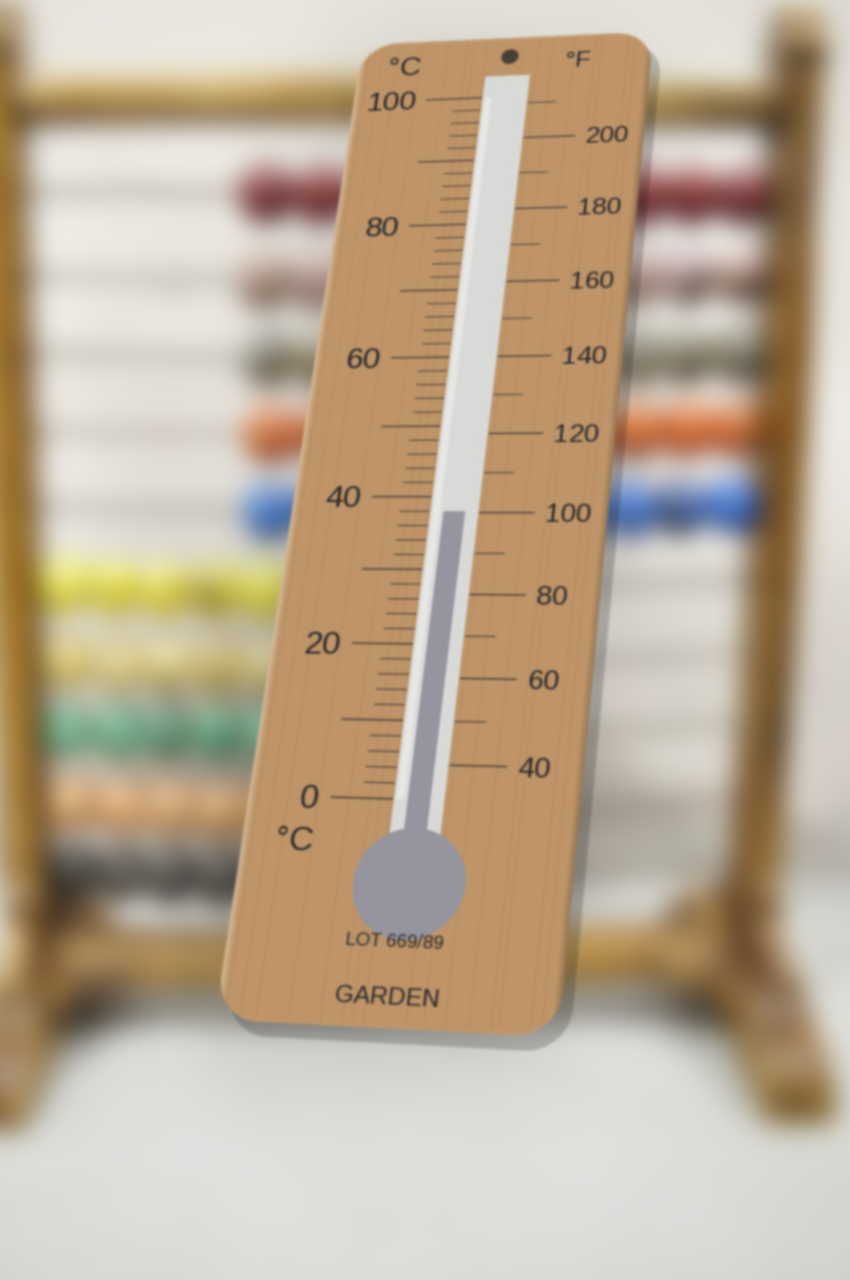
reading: **38** °C
